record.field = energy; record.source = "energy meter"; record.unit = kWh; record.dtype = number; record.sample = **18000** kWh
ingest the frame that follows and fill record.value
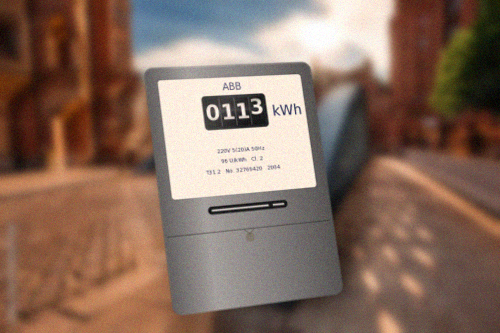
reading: **113** kWh
